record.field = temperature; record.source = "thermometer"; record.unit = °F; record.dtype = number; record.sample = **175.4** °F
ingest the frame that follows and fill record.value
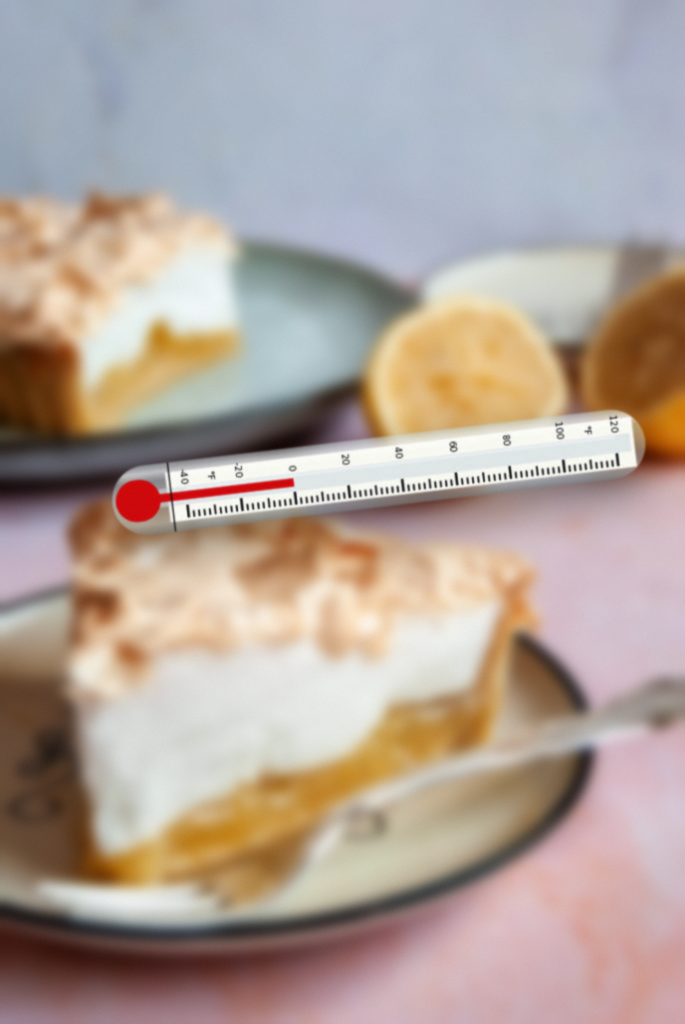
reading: **0** °F
